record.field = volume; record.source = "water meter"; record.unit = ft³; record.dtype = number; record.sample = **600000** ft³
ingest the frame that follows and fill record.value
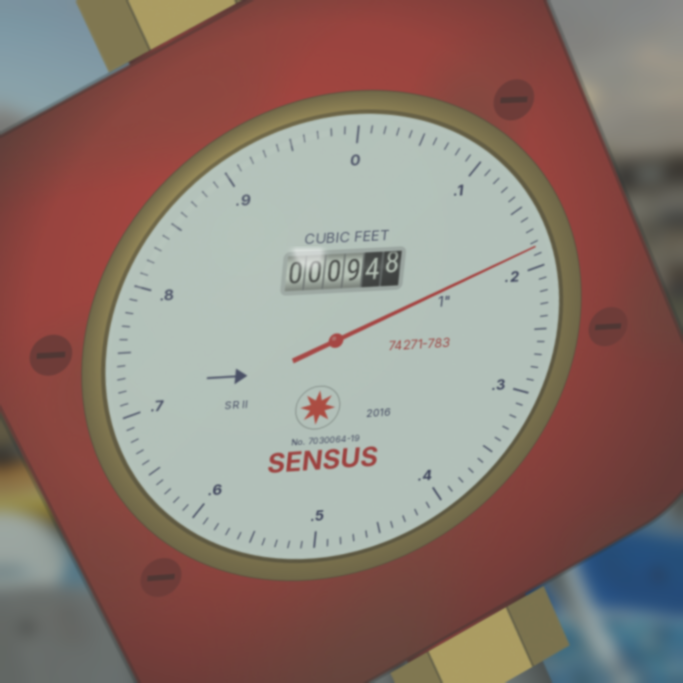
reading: **948.18** ft³
